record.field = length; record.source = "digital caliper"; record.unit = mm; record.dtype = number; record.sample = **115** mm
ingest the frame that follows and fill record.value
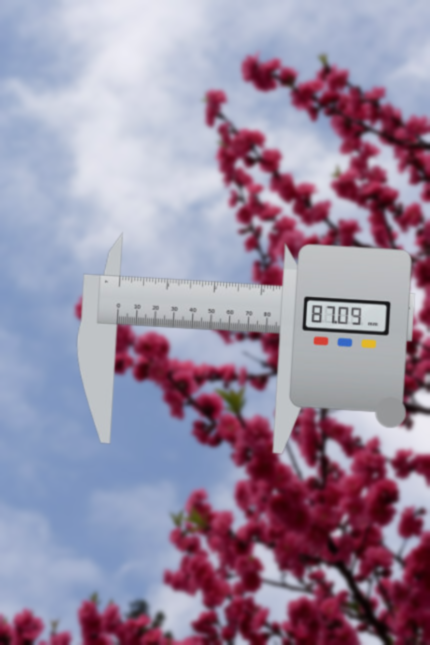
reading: **87.09** mm
